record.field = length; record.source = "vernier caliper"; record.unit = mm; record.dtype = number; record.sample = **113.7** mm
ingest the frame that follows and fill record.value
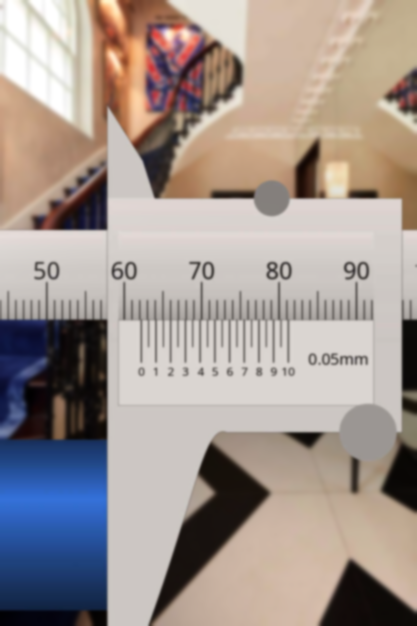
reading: **62.2** mm
